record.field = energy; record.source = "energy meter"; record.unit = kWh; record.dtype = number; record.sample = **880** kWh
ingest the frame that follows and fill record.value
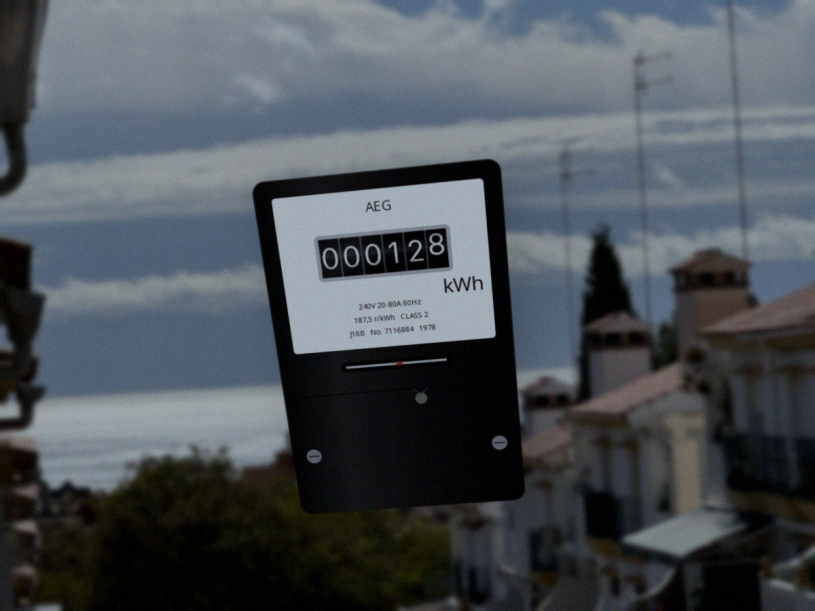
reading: **128** kWh
